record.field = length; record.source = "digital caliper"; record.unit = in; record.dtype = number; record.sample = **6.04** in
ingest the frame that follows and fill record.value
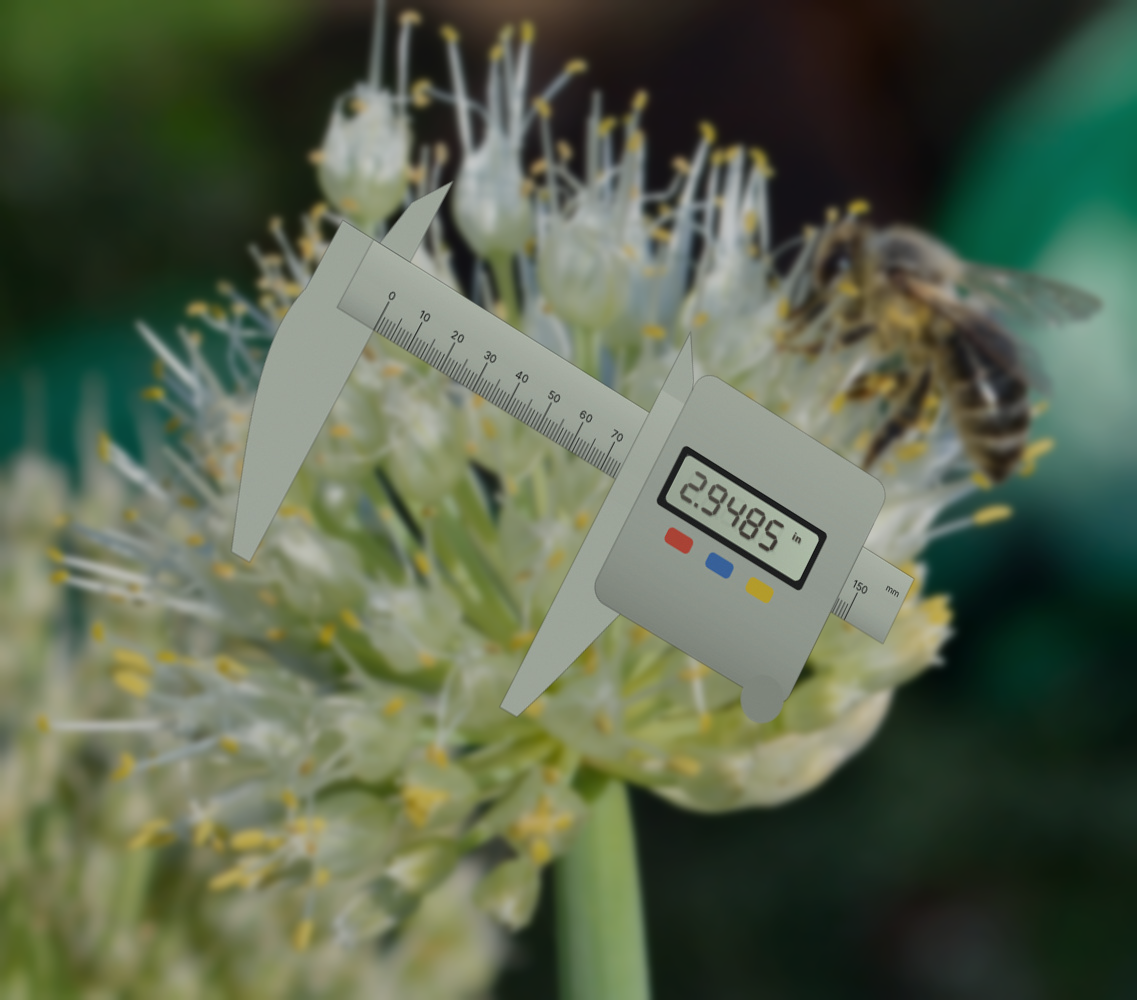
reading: **2.9485** in
